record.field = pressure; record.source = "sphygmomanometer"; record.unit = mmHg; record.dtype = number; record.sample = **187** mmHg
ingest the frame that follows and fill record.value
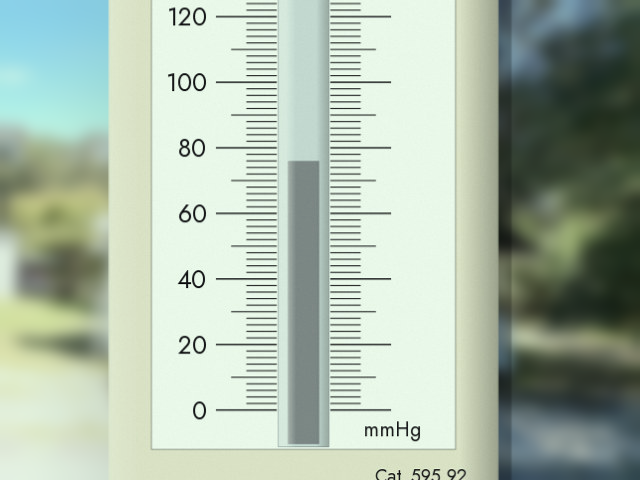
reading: **76** mmHg
